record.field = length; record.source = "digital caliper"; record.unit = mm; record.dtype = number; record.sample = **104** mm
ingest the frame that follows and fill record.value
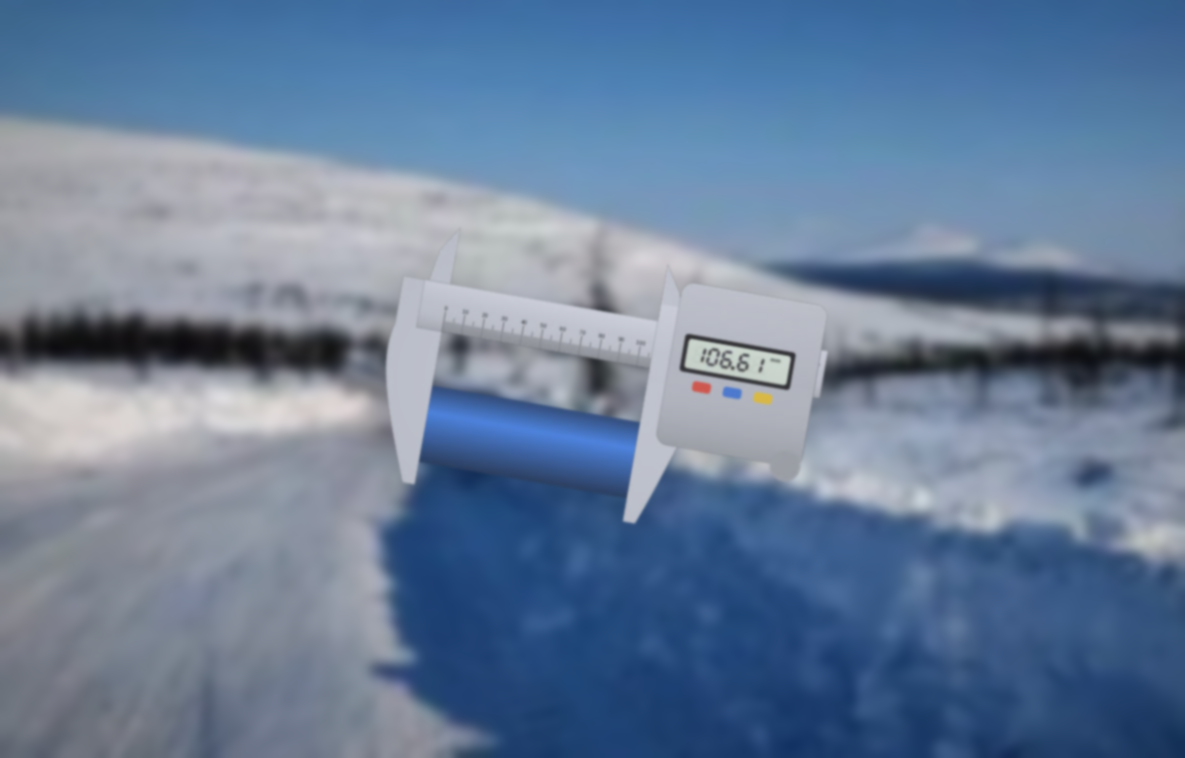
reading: **106.61** mm
